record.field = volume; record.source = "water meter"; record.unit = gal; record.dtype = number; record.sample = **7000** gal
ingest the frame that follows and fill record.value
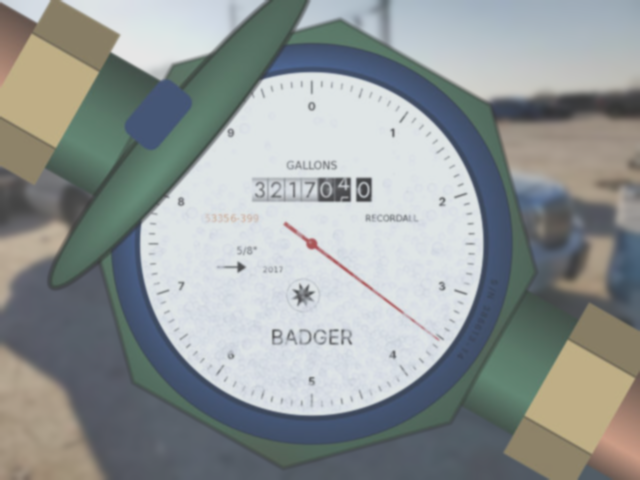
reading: **3217043.5** gal
